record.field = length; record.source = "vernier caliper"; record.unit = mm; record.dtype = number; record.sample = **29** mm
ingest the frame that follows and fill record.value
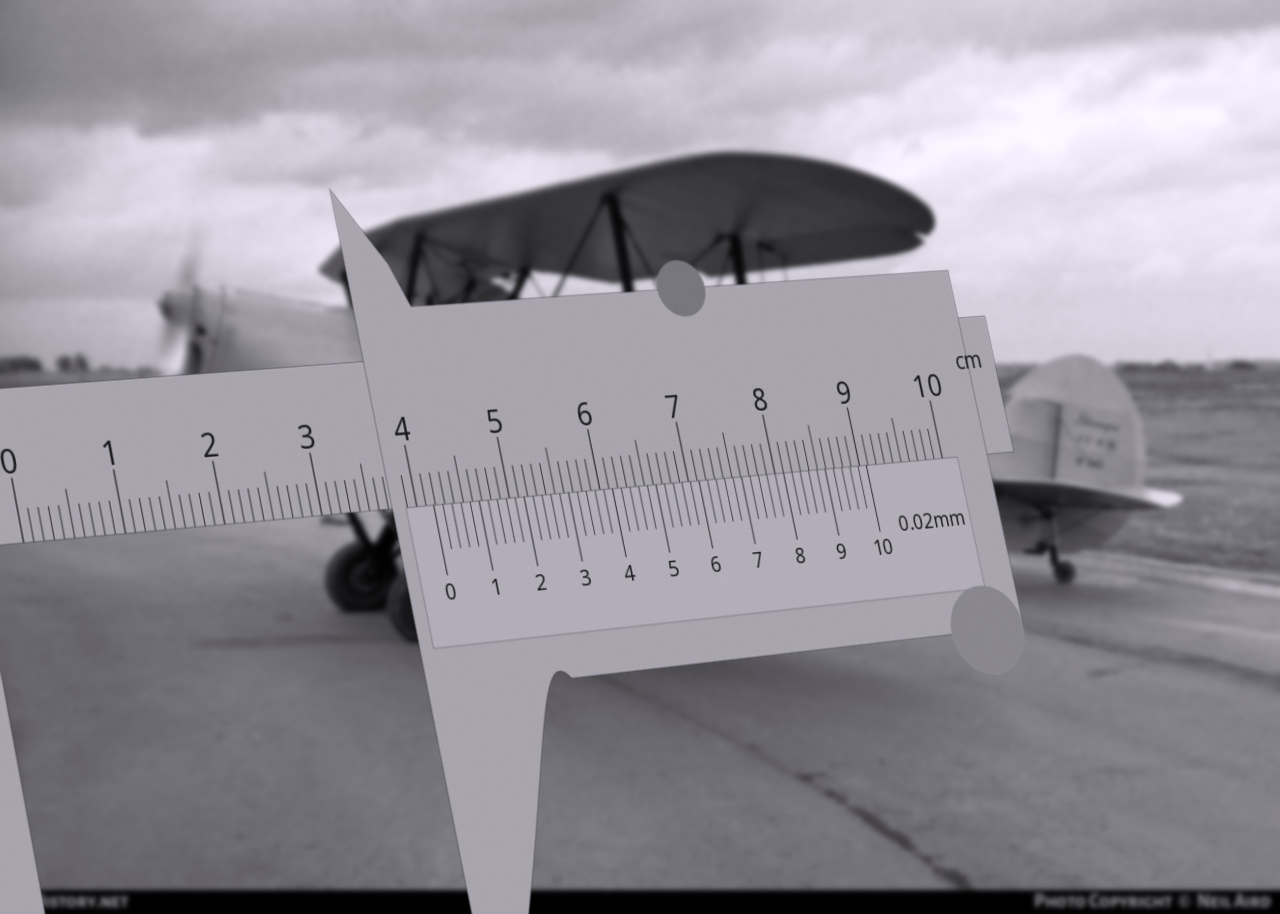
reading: **41.8** mm
